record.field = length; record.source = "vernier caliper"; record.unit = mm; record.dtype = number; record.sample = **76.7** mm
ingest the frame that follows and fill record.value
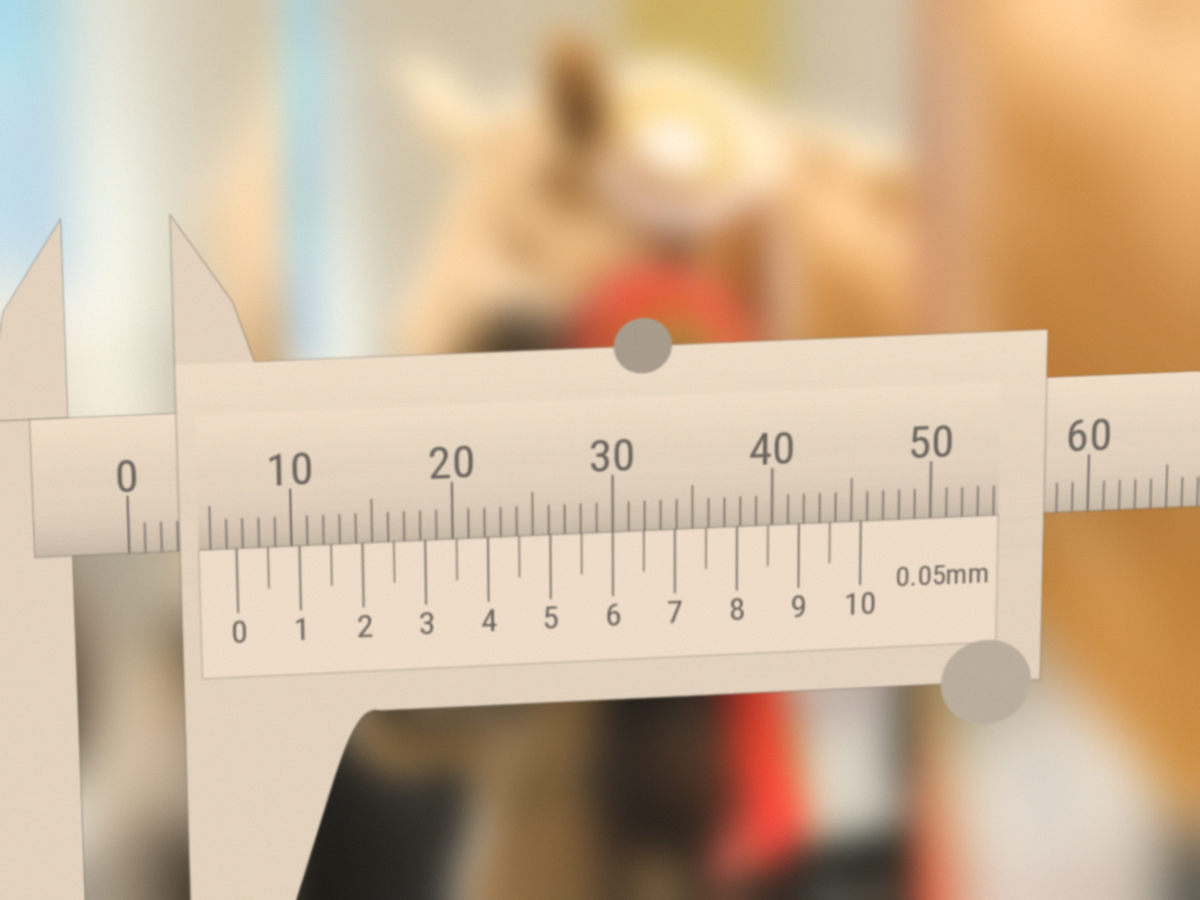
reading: **6.6** mm
